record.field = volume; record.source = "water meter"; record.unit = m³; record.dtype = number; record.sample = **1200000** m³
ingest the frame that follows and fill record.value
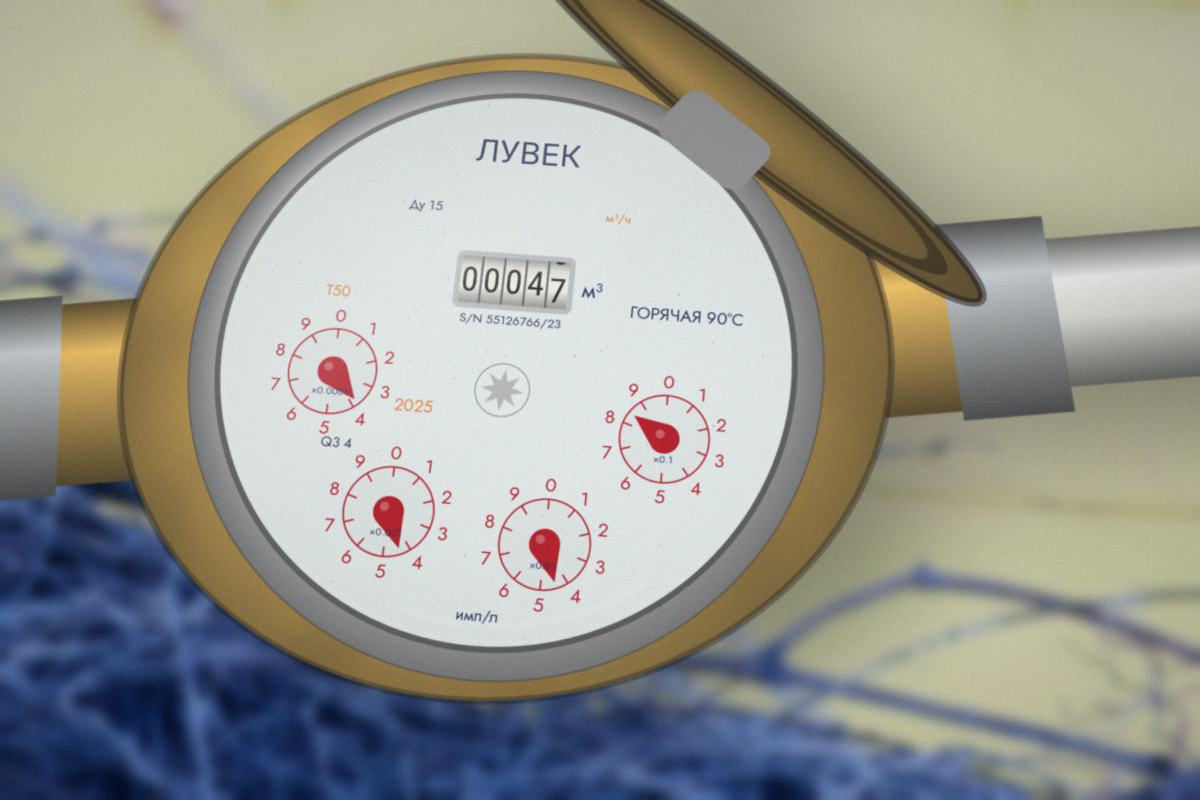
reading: **46.8443** m³
